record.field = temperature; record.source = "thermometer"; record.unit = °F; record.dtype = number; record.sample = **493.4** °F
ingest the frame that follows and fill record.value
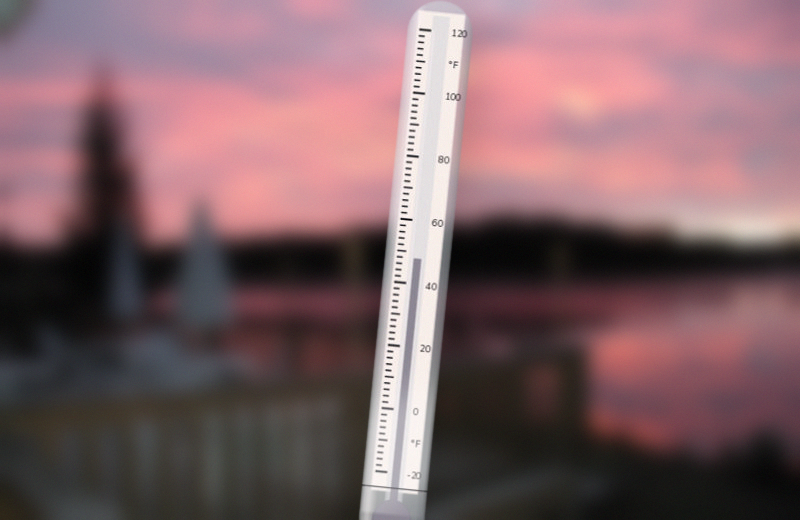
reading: **48** °F
